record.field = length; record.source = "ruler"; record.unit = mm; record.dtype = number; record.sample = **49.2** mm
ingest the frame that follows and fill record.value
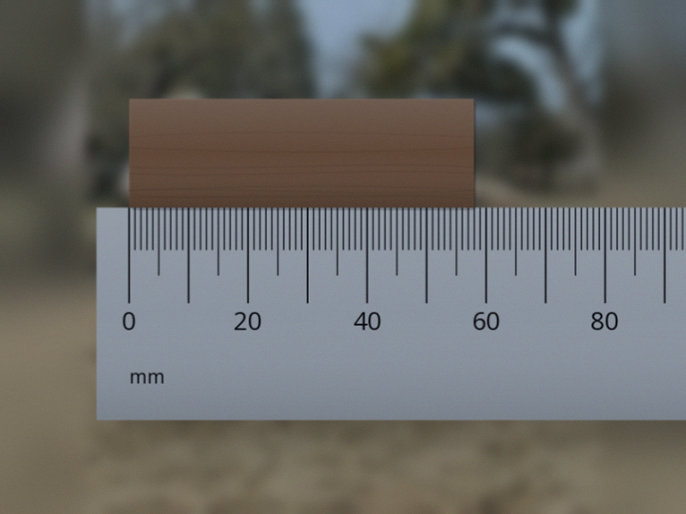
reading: **58** mm
